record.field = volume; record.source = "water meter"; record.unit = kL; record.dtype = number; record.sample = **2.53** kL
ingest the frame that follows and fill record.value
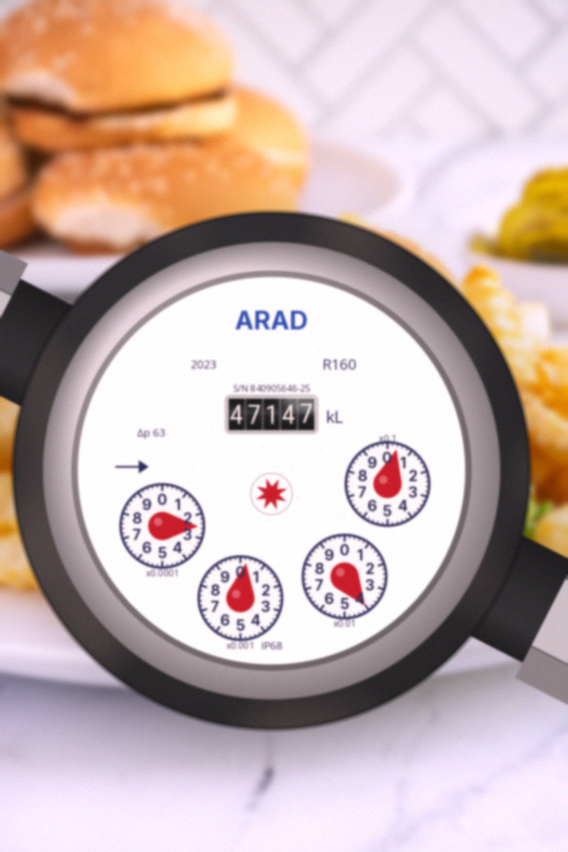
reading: **47147.0402** kL
